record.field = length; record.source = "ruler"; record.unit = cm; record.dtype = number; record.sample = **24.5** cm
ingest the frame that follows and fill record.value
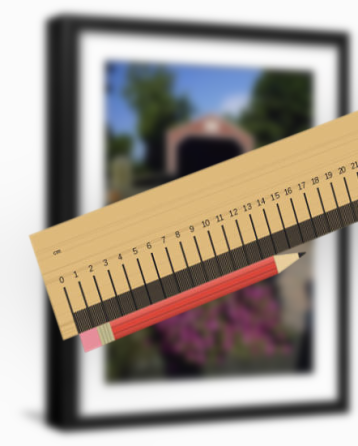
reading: **16** cm
